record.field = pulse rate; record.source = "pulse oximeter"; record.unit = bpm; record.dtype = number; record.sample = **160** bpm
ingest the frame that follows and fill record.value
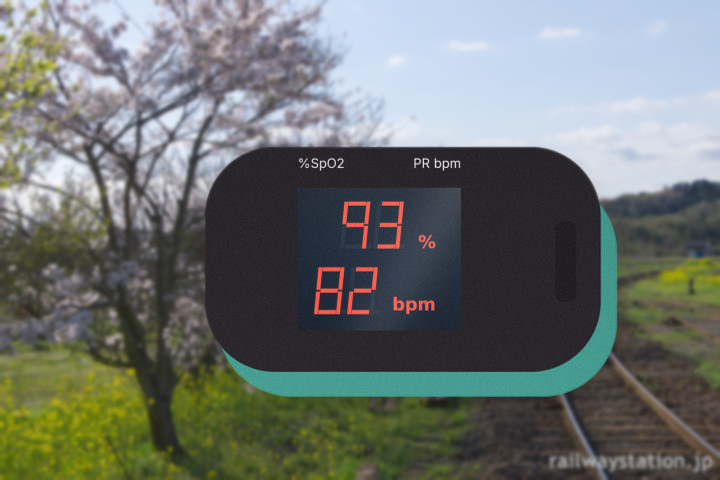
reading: **82** bpm
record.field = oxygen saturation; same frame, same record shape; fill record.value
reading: **93** %
